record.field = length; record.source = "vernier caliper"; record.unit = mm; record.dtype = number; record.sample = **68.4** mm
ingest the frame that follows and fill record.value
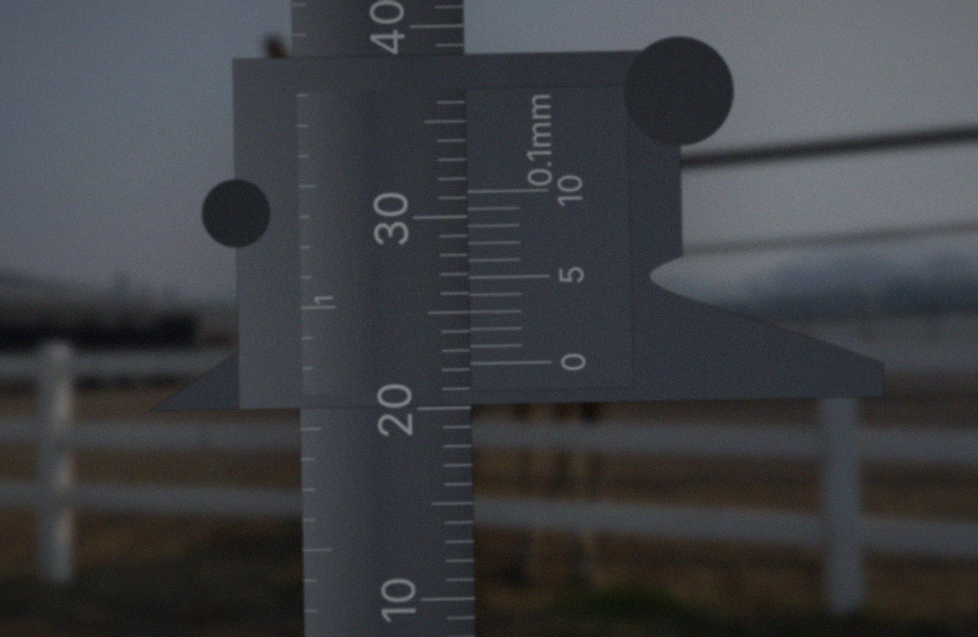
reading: **22.3** mm
